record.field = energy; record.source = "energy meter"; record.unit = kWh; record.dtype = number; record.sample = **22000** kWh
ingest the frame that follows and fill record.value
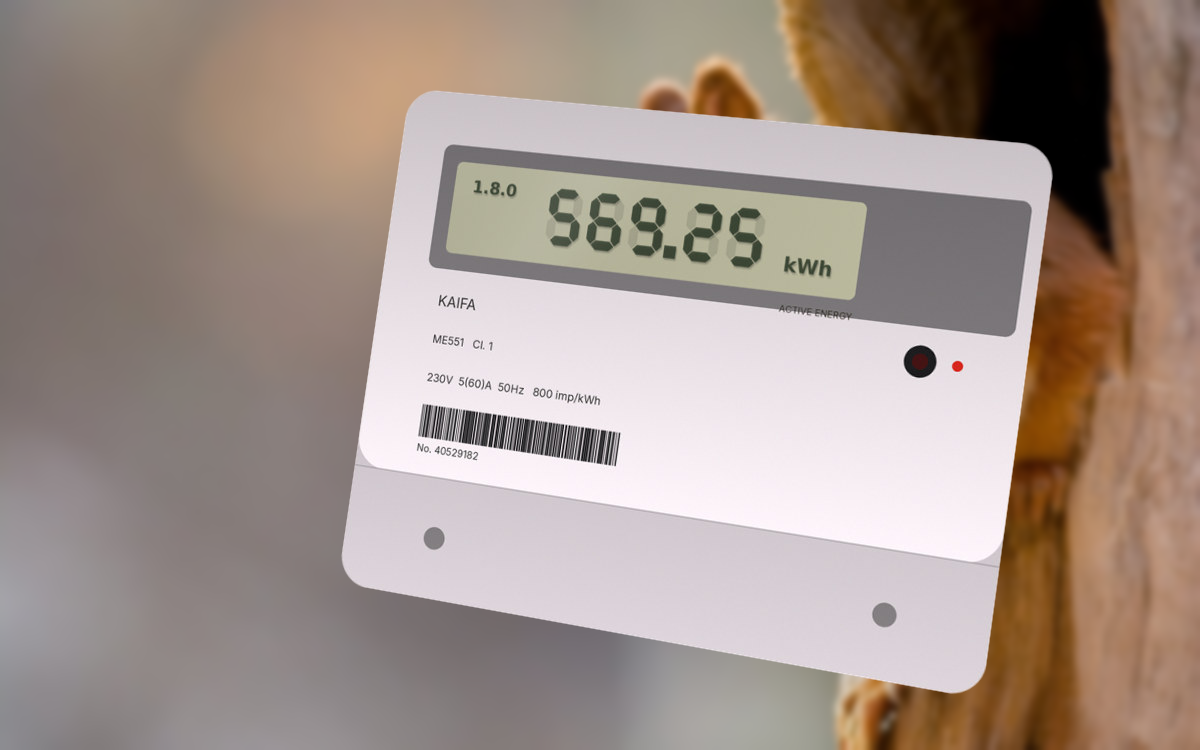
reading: **569.25** kWh
